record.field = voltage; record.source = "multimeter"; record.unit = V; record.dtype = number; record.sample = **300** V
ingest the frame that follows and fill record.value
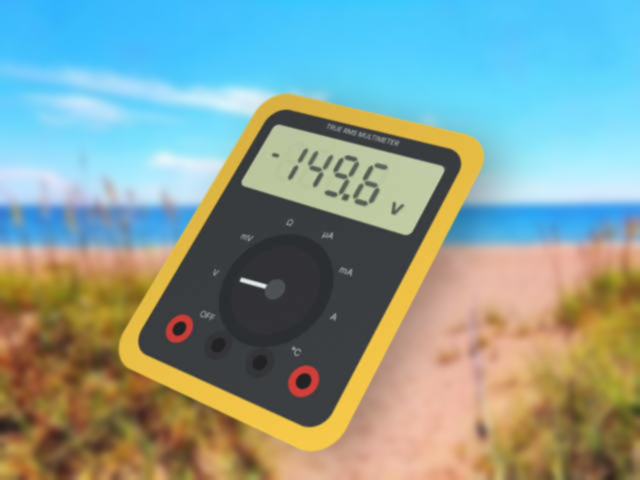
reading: **-149.6** V
